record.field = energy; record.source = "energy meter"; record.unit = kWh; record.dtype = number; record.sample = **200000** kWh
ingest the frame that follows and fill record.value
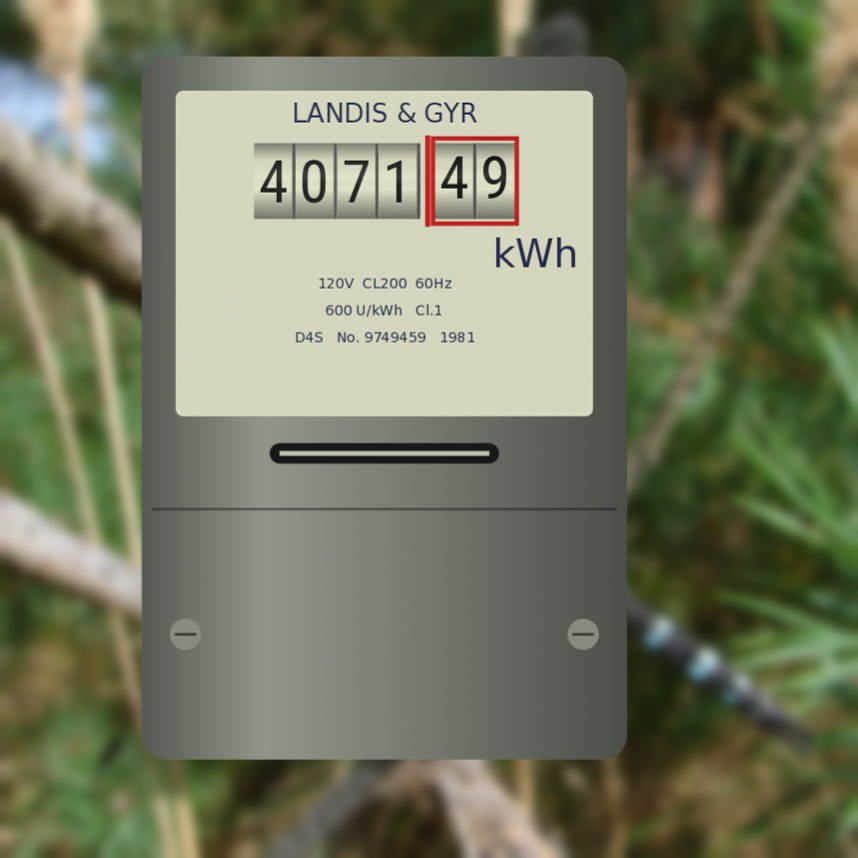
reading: **4071.49** kWh
